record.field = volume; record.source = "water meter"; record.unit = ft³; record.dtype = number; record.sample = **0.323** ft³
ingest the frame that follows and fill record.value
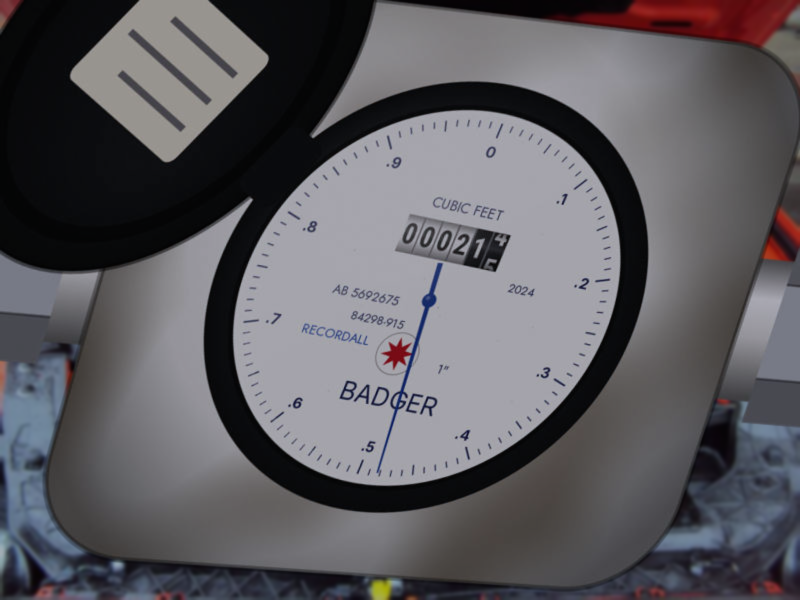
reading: **214.48** ft³
